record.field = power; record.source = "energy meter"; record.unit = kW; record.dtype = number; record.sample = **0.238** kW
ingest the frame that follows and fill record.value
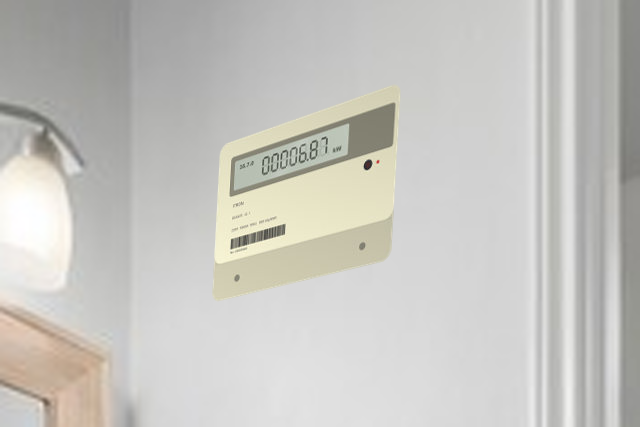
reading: **6.87** kW
